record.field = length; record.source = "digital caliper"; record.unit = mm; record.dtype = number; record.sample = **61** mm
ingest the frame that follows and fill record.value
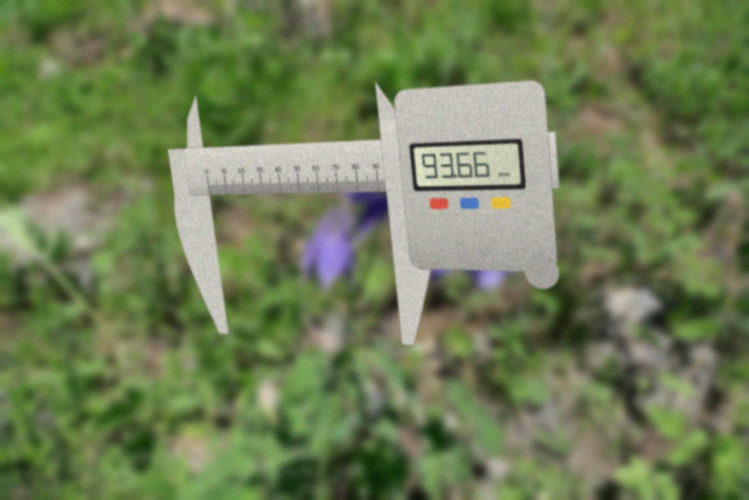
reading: **93.66** mm
